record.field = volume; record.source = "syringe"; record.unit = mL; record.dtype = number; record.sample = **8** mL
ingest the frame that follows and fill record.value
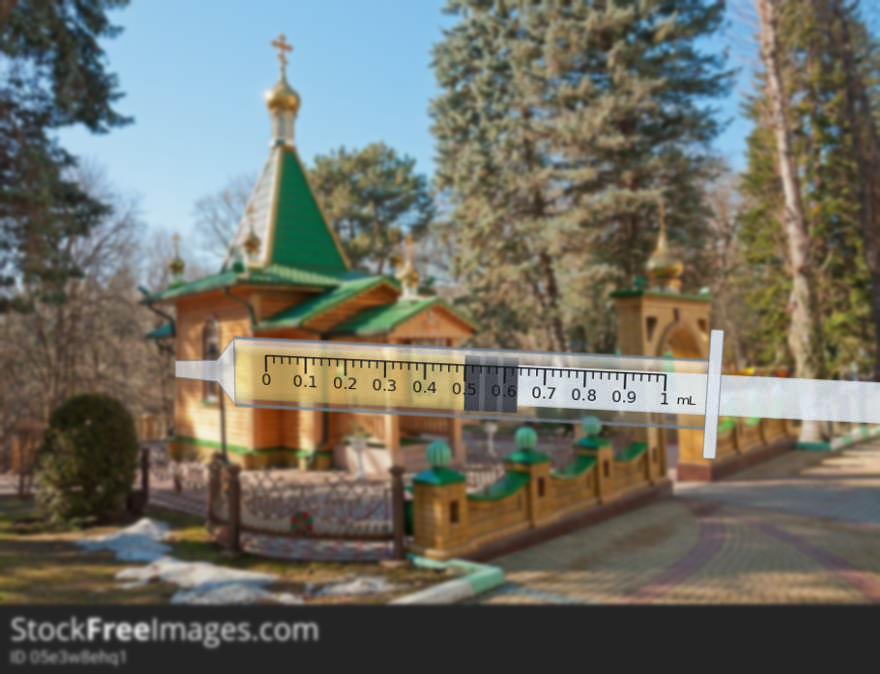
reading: **0.5** mL
